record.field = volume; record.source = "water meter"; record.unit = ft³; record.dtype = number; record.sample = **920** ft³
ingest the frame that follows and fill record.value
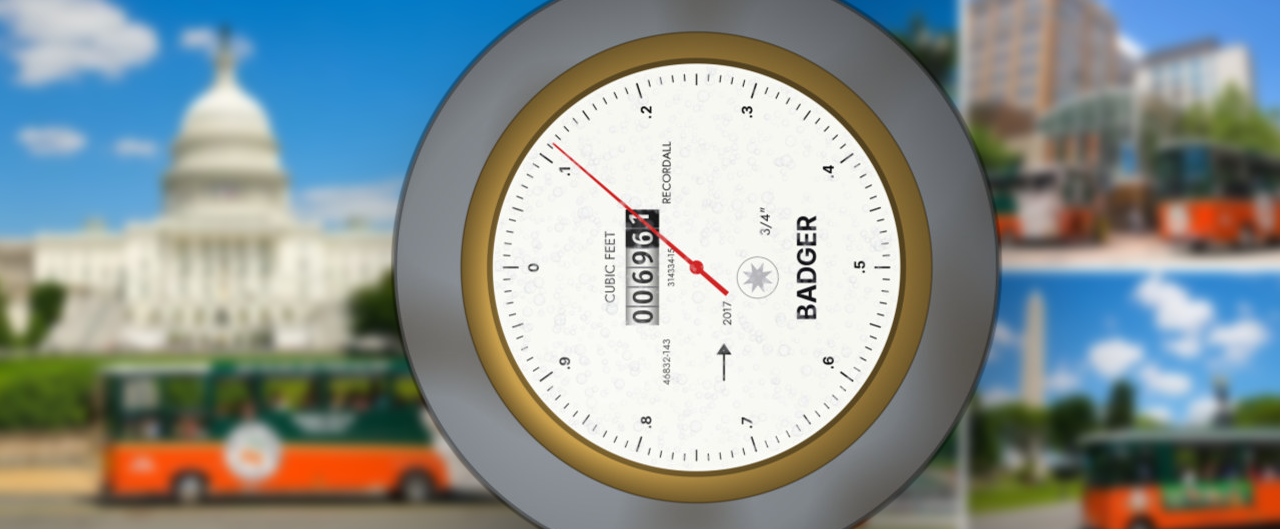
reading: **6961.11** ft³
